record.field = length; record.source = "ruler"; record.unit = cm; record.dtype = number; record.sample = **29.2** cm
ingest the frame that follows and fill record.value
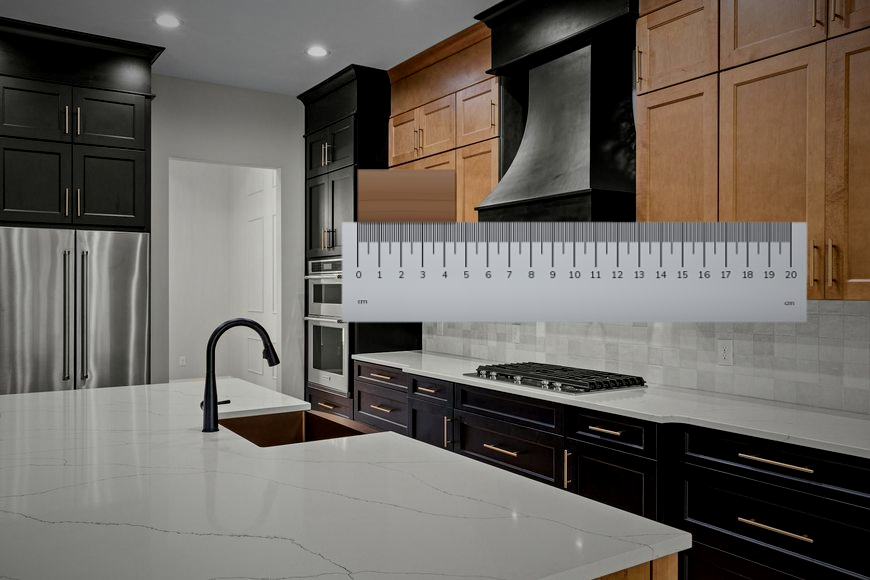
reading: **4.5** cm
